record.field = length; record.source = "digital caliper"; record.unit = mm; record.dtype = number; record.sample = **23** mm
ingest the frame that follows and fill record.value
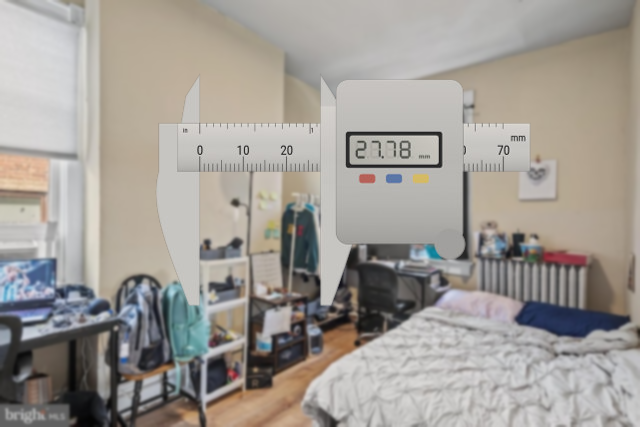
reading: **27.78** mm
